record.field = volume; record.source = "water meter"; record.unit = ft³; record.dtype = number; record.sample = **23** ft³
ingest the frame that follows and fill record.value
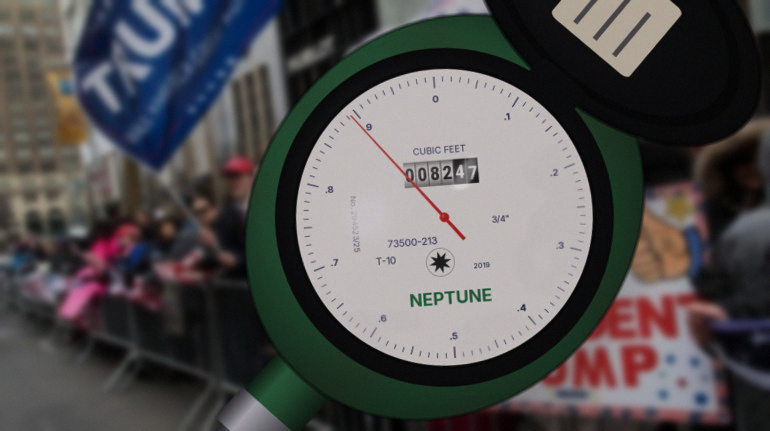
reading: **8246.89** ft³
